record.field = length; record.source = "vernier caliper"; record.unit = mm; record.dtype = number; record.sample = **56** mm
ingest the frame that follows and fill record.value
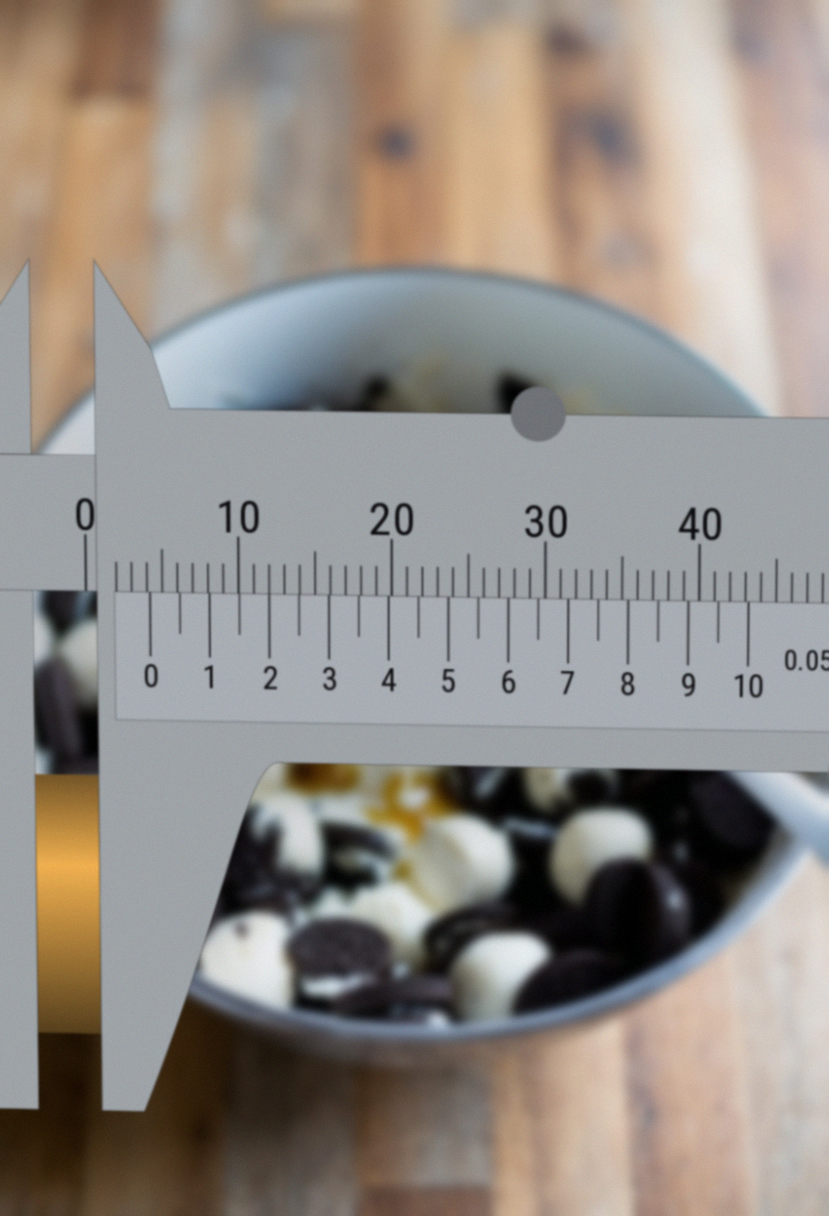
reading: **4.2** mm
